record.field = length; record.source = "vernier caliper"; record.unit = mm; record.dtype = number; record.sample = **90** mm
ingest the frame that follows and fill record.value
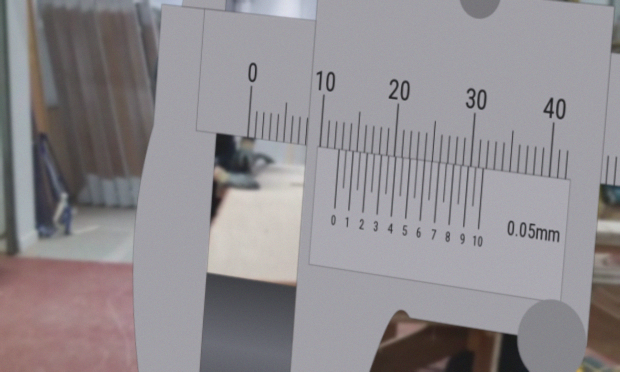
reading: **12.6** mm
